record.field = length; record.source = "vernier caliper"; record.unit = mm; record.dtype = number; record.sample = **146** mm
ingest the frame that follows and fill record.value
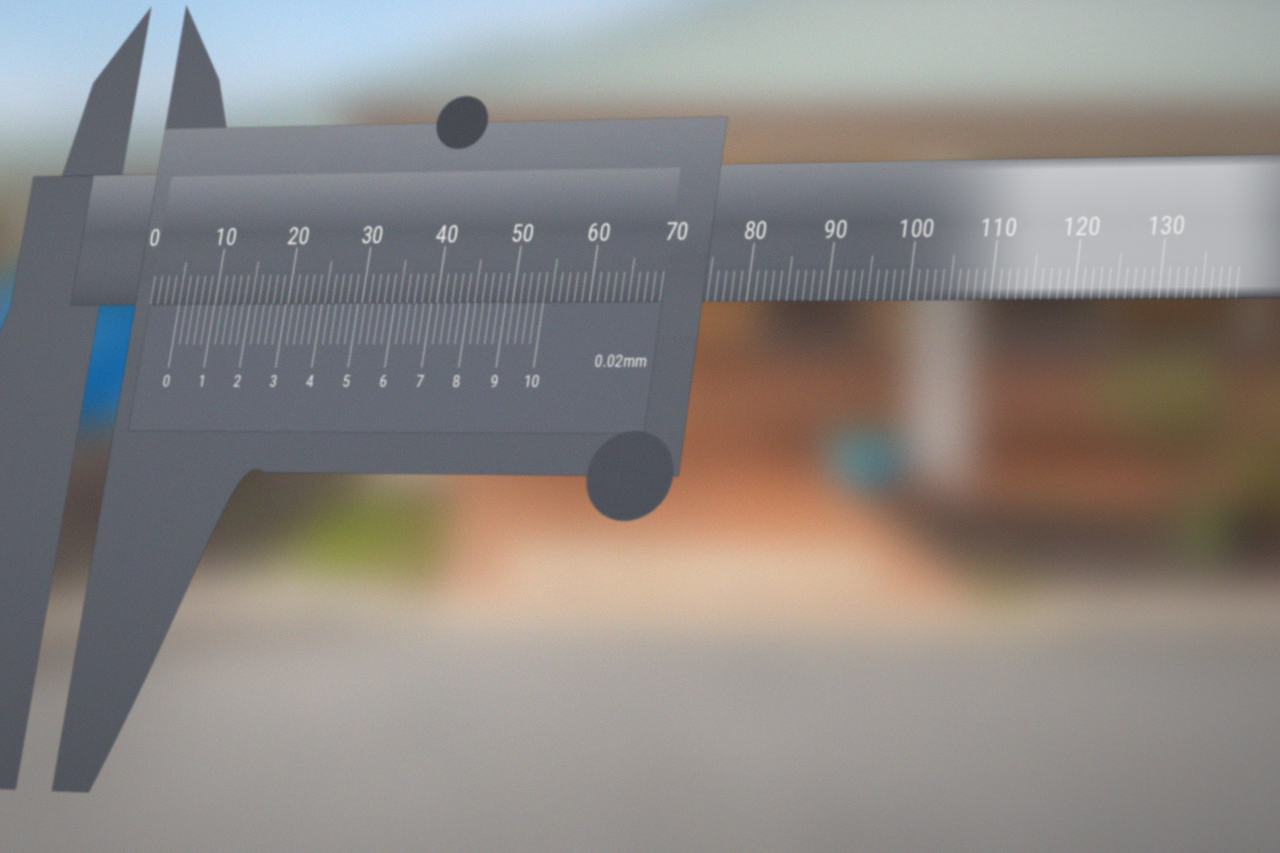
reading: **5.0** mm
